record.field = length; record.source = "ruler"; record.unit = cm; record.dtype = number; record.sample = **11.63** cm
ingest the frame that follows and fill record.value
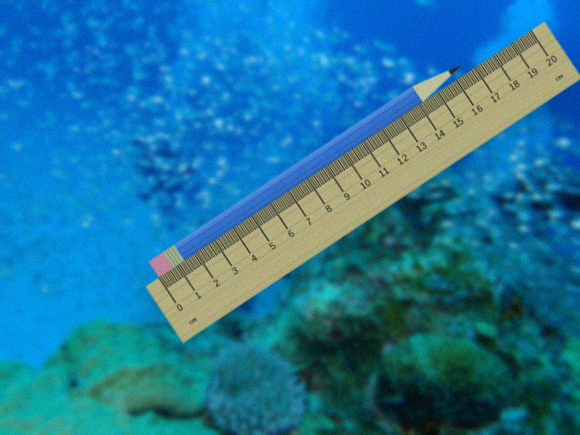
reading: **16.5** cm
